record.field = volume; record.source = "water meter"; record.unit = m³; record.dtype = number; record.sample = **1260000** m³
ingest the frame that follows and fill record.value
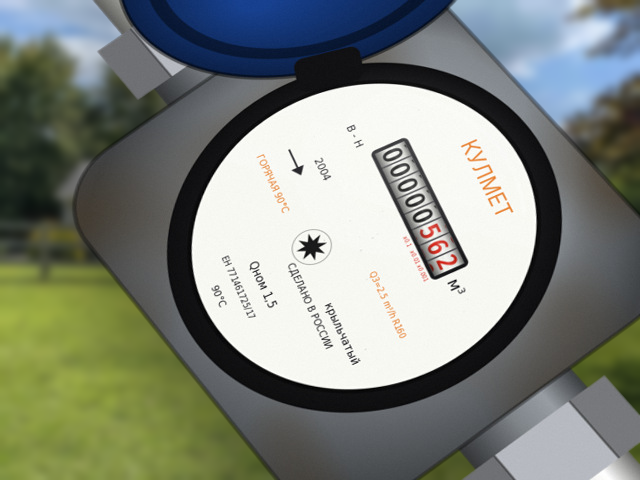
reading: **0.562** m³
